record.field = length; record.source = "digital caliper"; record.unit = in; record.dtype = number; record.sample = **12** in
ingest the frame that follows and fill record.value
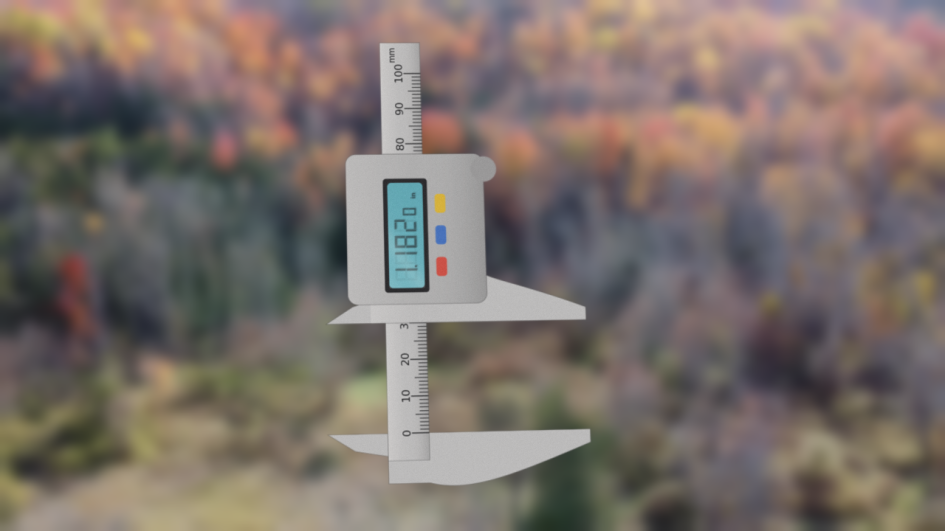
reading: **1.1820** in
